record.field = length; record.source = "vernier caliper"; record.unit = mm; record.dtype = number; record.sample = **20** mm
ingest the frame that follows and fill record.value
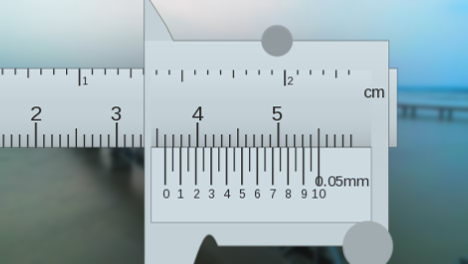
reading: **36.0** mm
